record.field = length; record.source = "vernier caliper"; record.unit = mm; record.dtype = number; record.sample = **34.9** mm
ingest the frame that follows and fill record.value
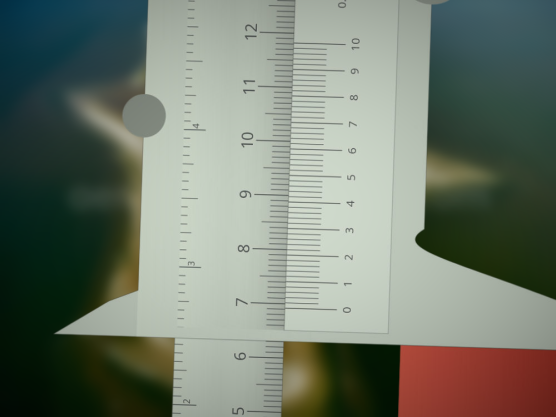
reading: **69.2** mm
